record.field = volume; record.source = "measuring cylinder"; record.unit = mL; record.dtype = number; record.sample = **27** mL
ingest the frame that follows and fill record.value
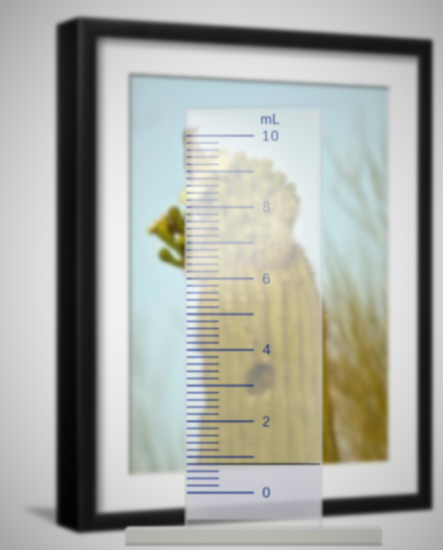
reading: **0.8** mL
